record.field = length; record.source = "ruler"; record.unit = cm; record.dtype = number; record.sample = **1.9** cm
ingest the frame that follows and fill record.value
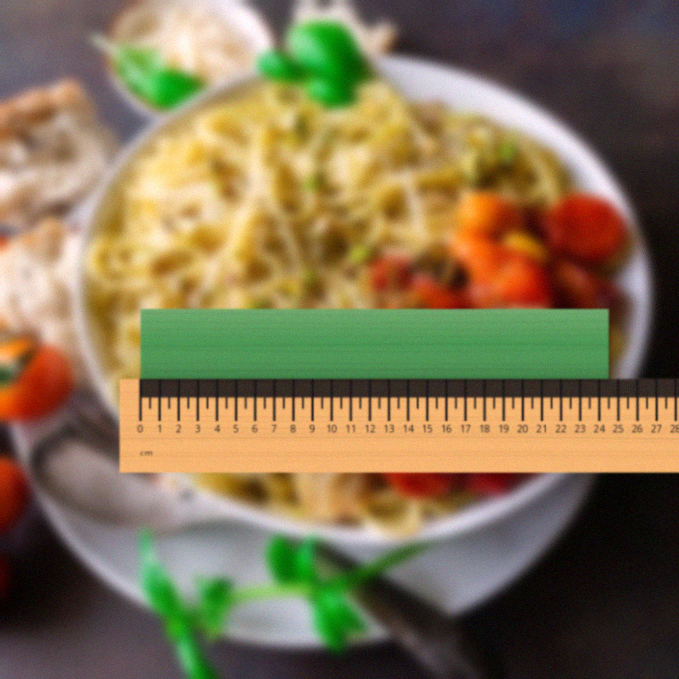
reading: **24.5** cm
